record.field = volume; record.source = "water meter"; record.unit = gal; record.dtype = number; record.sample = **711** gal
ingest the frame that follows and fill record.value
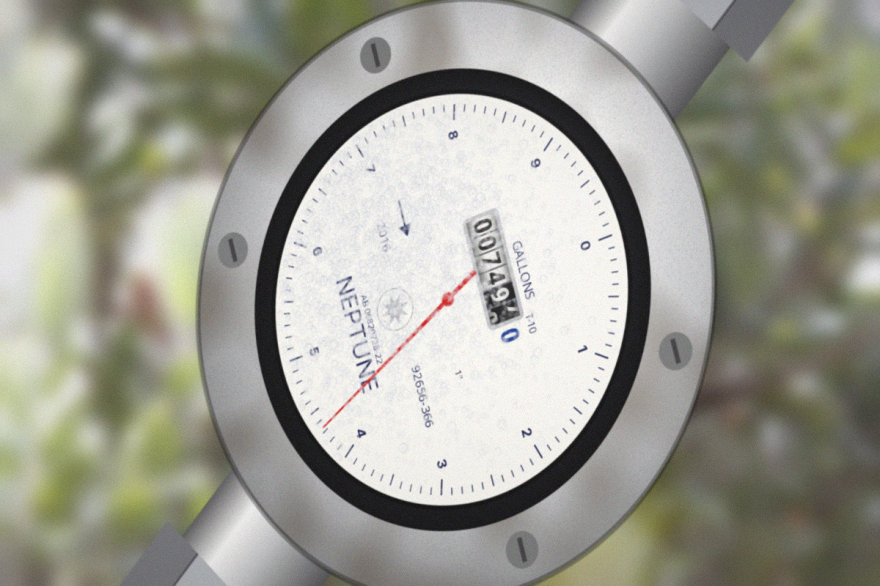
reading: **74974.3** gal
